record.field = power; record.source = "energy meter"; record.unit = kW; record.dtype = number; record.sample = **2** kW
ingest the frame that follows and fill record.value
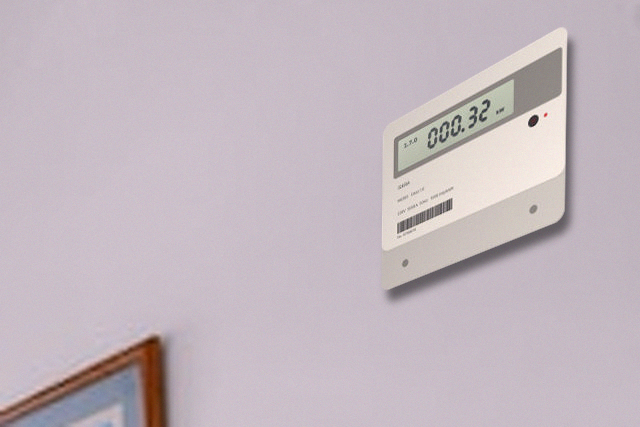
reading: **0.32** kW
